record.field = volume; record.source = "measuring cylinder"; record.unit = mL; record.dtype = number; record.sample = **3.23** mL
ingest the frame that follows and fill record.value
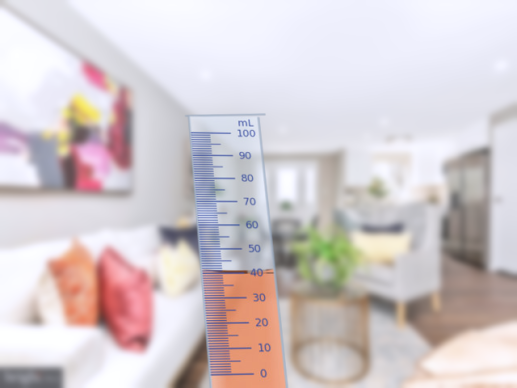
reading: **40** mL
